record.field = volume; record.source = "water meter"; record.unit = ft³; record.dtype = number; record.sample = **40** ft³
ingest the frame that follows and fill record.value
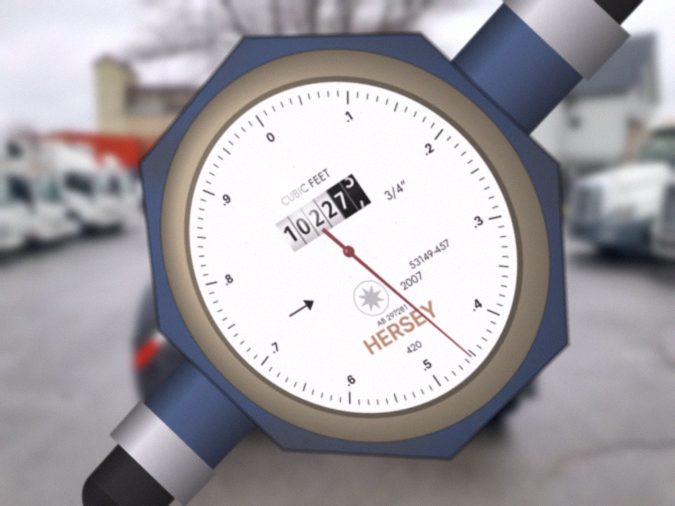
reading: **102273.45** ft³
